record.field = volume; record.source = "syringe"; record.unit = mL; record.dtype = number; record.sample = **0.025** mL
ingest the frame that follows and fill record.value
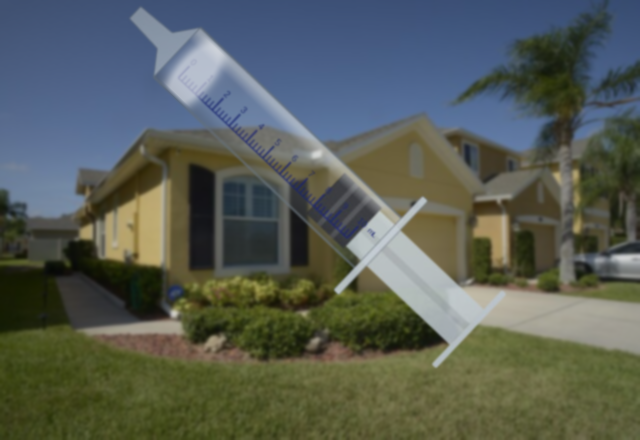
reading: **8** mL
